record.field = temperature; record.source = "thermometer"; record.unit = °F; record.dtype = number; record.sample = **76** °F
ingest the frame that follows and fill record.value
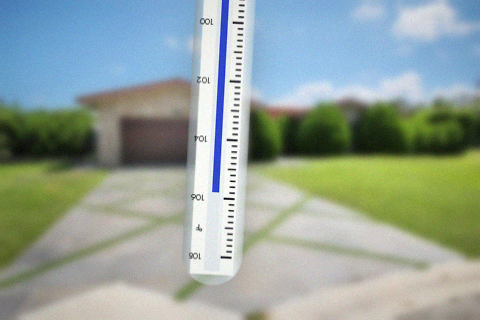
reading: **105.8** °F
